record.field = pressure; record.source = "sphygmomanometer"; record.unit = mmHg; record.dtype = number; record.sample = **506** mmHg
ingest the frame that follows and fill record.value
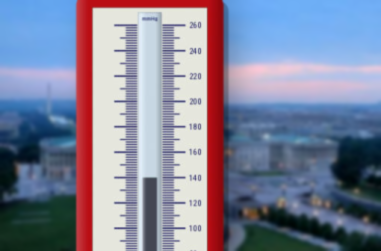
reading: **140** mmHg
